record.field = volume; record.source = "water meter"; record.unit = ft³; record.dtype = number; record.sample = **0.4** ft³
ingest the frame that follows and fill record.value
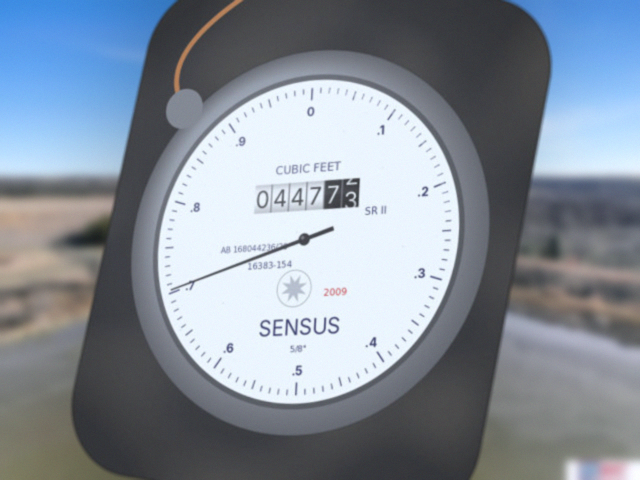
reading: **44772.70** ft³
